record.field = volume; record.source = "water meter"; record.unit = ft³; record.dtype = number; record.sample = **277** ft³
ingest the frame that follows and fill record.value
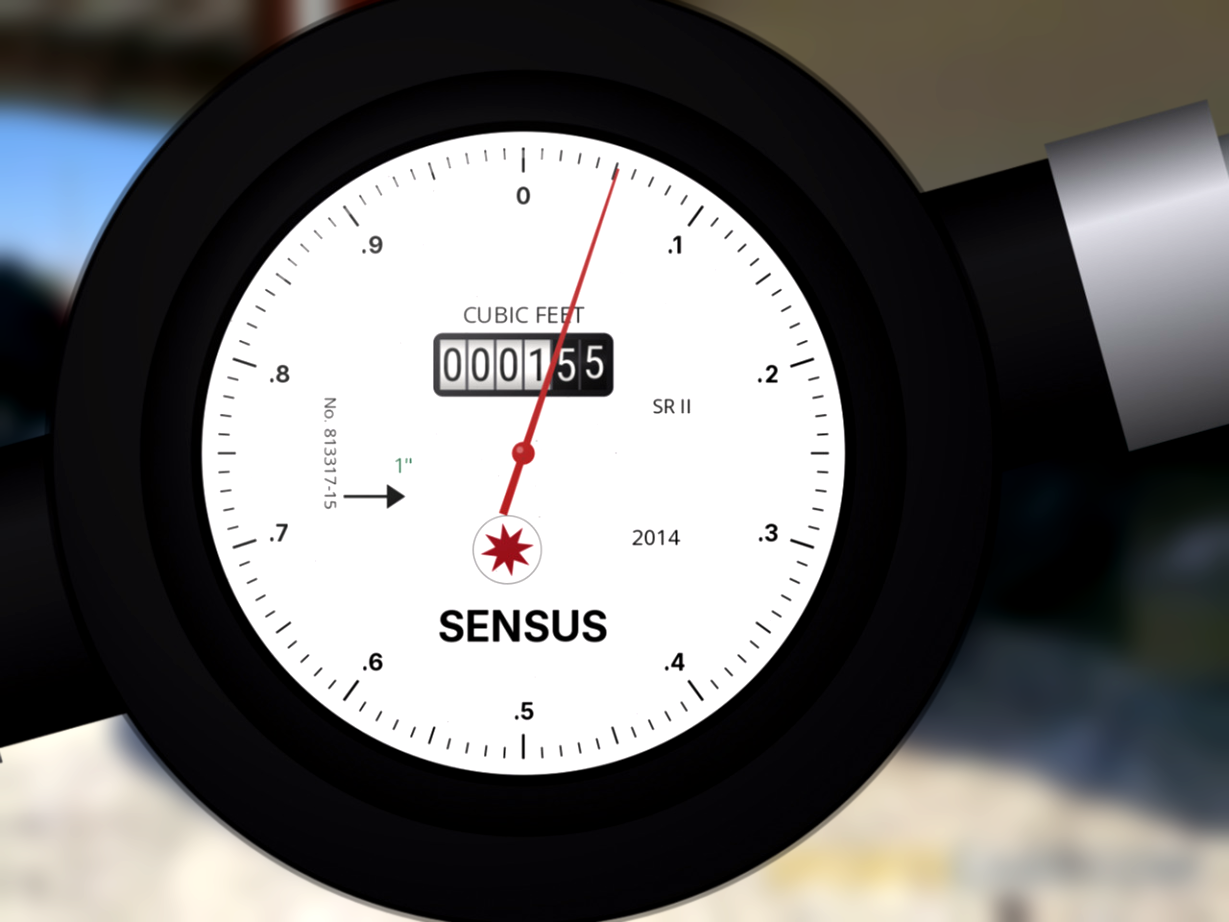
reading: **155.05** ft³
